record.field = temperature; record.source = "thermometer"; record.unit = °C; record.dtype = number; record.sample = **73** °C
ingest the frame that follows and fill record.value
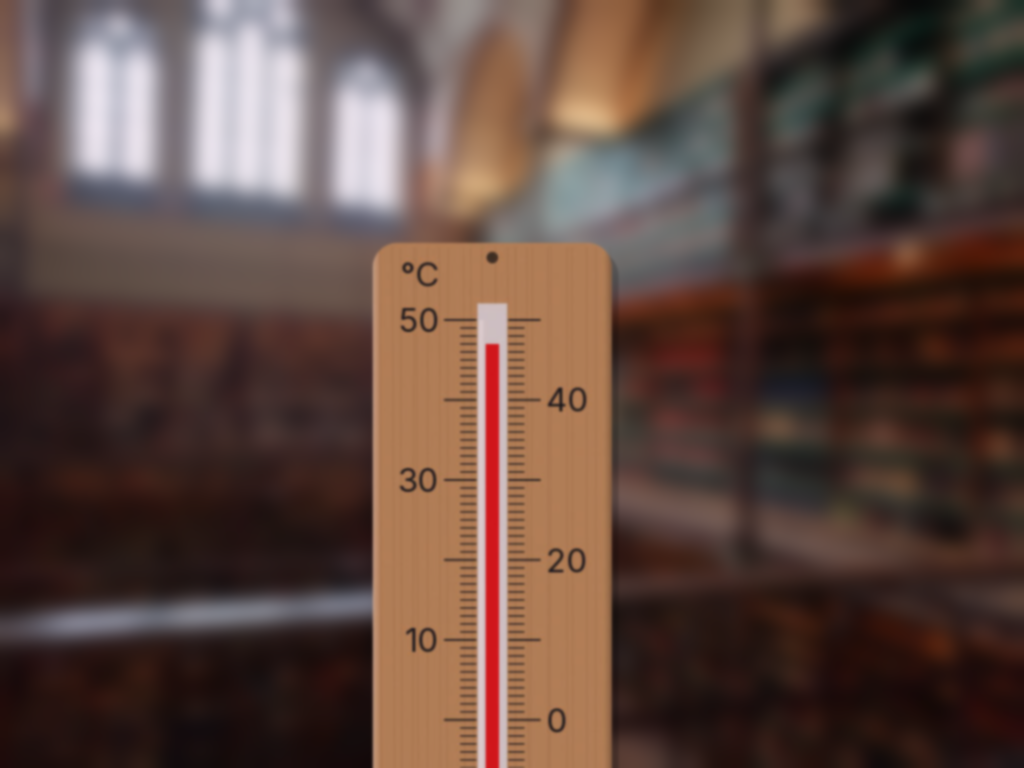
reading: **47** °C
